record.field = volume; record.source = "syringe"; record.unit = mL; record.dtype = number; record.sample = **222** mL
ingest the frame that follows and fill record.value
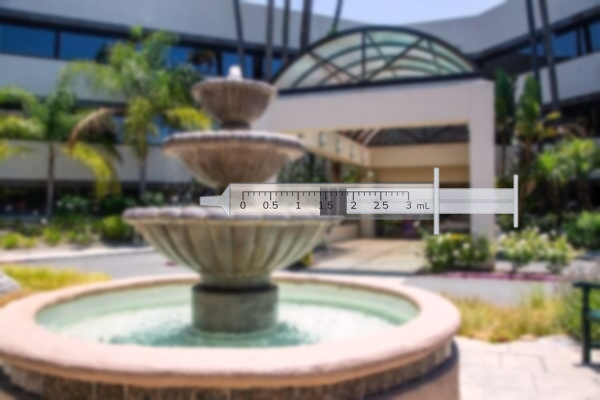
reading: **1.4** mL
